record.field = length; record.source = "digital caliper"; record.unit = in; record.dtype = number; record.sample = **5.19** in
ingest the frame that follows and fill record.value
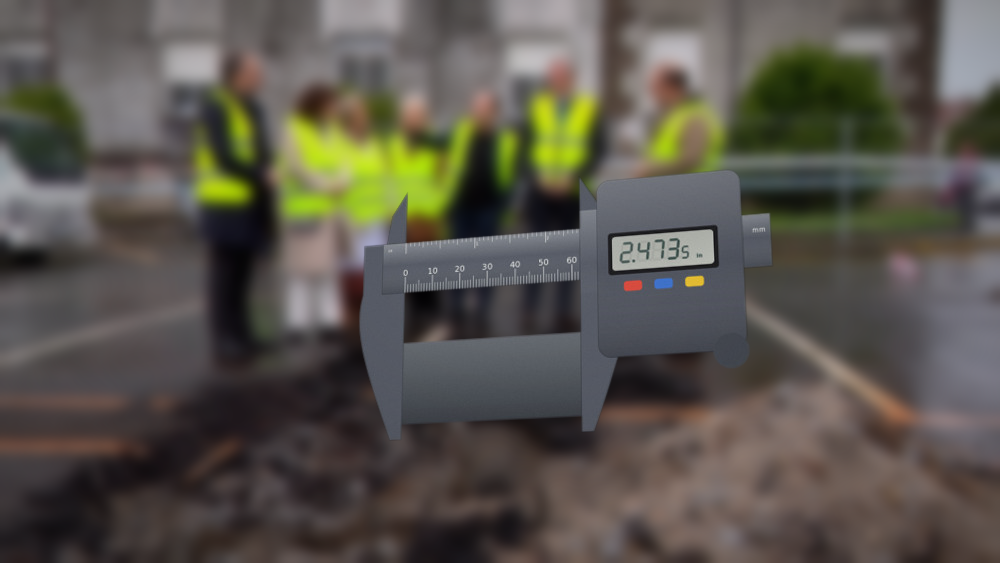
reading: **2.4735** in
